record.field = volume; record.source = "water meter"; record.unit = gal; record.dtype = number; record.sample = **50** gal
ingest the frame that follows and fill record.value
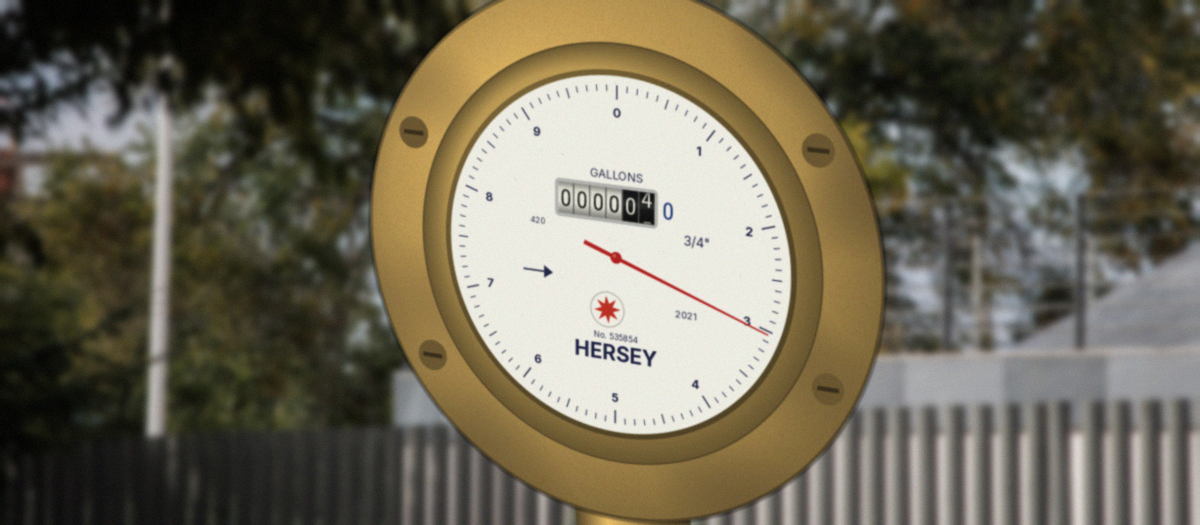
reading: **43.0** gal
